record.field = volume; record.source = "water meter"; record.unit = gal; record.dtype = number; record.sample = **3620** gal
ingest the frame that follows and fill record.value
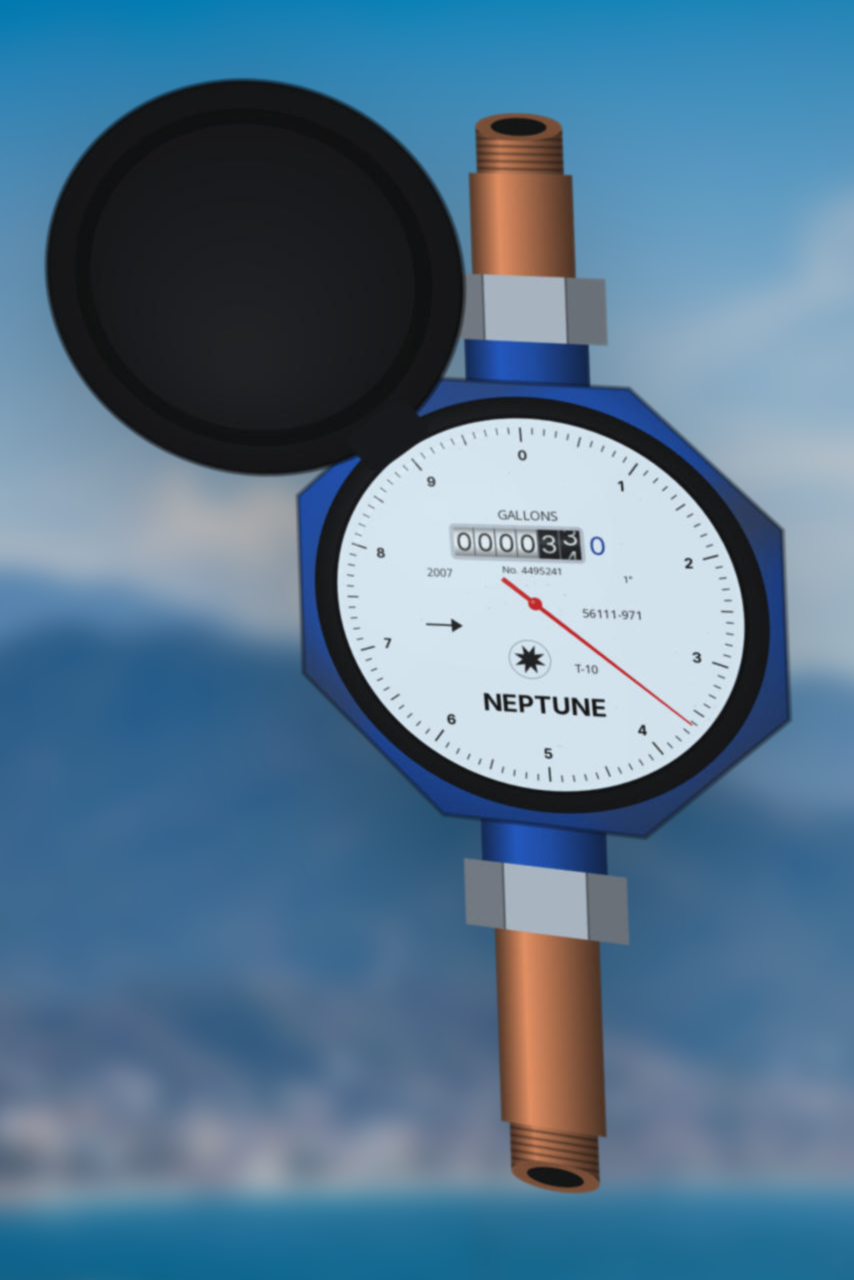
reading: **333.6** gal
